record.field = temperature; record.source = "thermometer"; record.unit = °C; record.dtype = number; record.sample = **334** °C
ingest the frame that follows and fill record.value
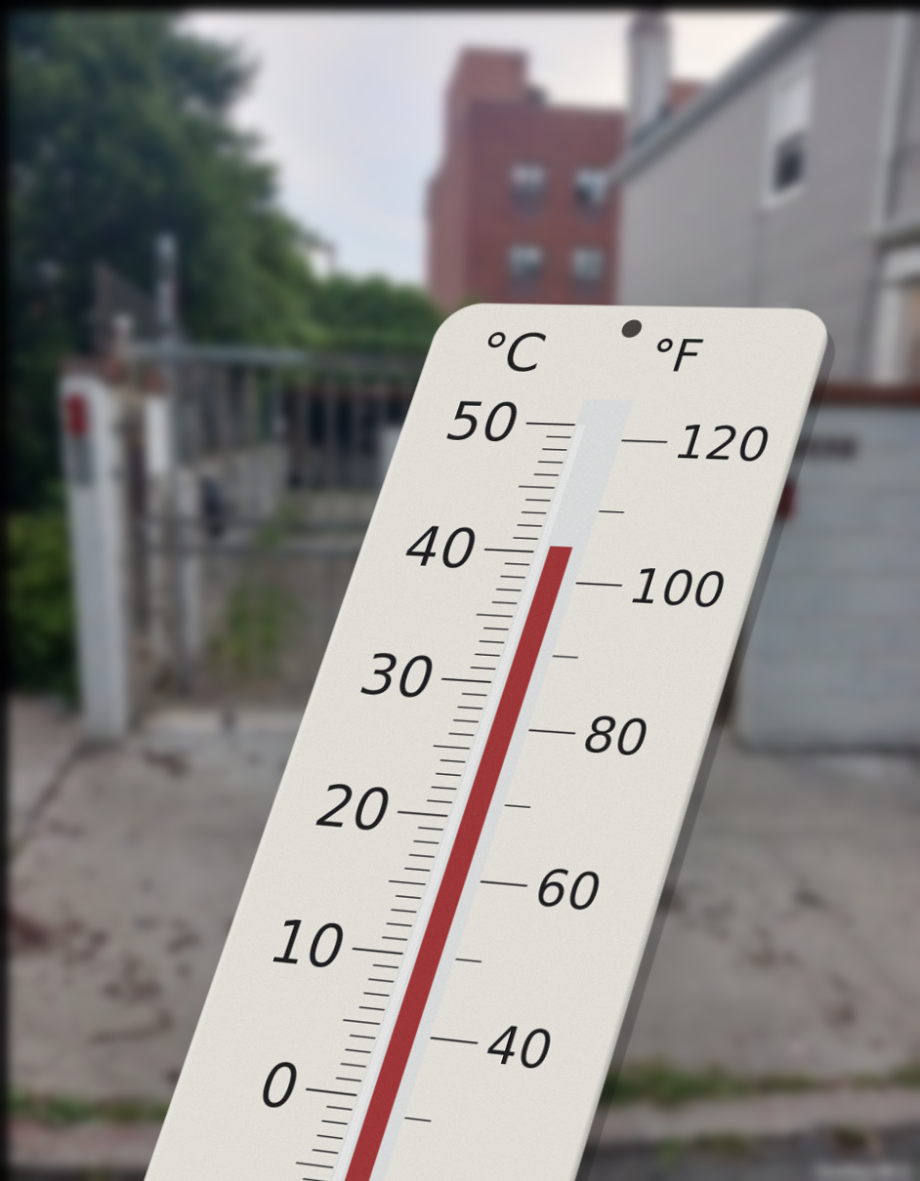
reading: **40.5** °C
